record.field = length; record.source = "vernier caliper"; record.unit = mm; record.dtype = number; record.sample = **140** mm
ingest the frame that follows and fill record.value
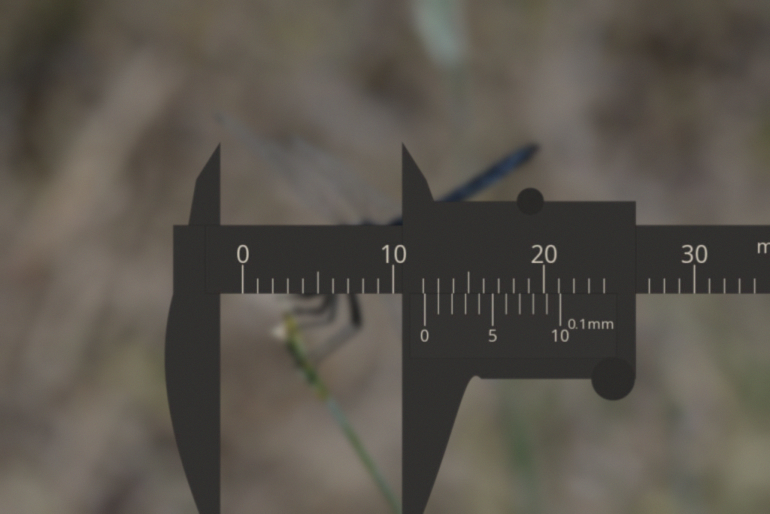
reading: **12.1** mm
